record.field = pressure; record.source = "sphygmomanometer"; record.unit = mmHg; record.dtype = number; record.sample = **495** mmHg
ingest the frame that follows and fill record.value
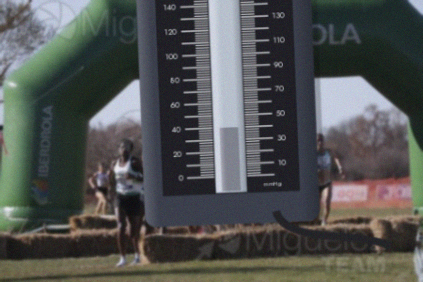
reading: **40** mmHg
